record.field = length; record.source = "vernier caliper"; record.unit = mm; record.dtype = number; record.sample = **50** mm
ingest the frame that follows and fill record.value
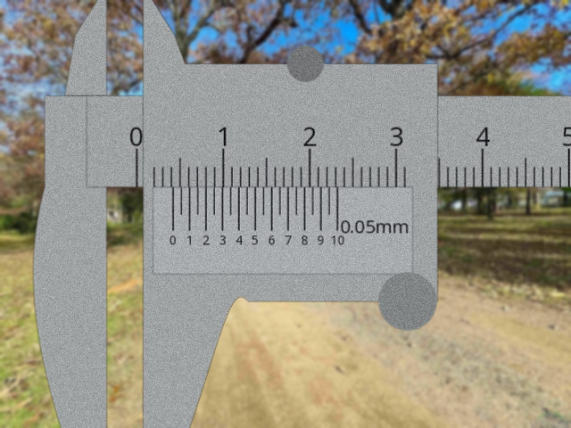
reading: **4.2** mm
